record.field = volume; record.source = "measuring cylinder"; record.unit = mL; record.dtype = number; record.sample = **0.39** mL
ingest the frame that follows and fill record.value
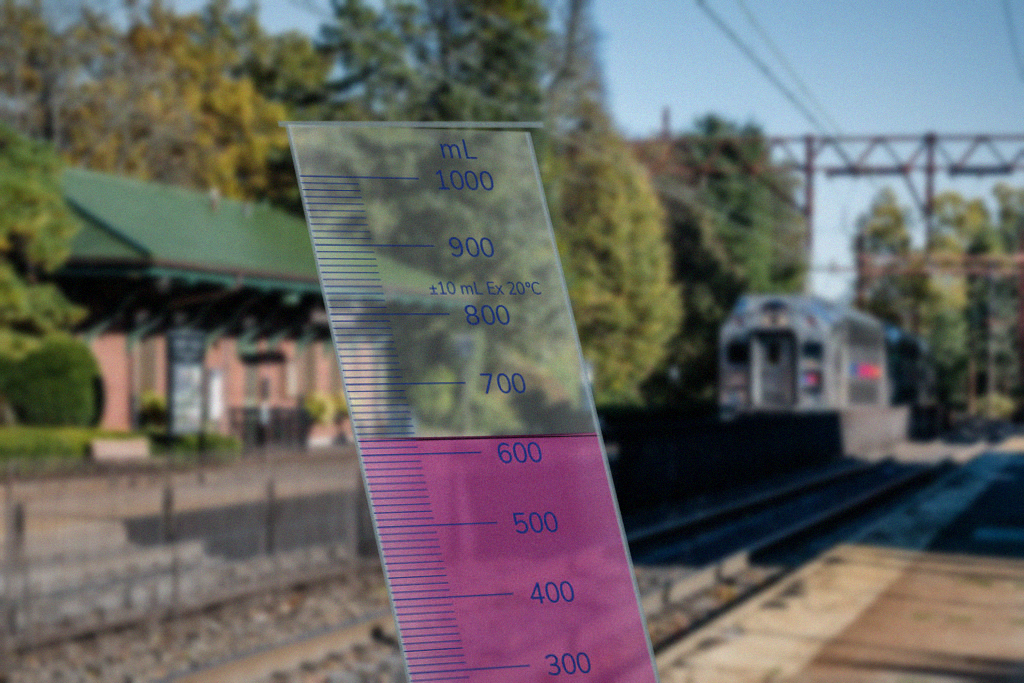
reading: **620** mL
